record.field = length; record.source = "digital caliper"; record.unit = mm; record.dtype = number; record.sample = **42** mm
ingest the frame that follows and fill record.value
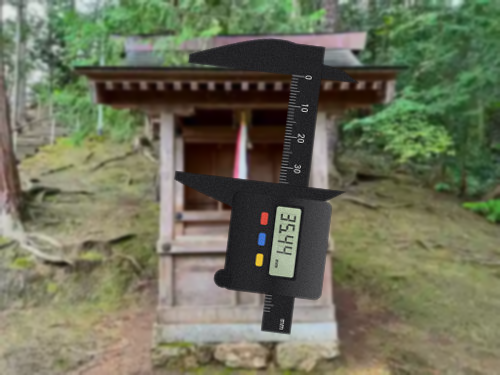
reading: **35.44** mm
